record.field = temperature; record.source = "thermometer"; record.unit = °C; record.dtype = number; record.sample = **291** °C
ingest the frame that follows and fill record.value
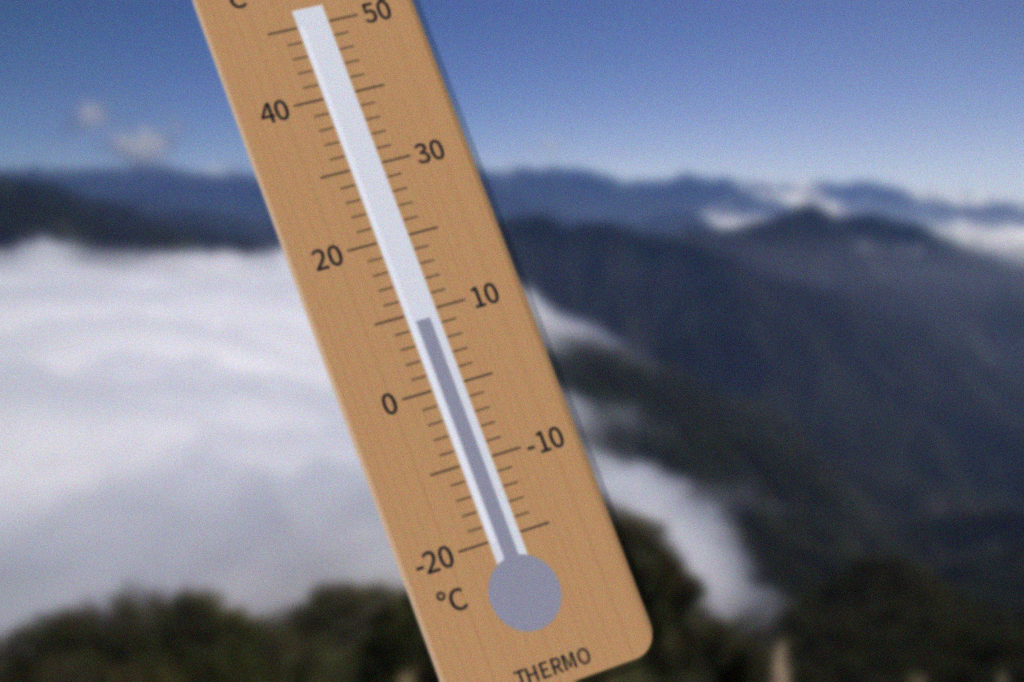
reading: **9** °C
